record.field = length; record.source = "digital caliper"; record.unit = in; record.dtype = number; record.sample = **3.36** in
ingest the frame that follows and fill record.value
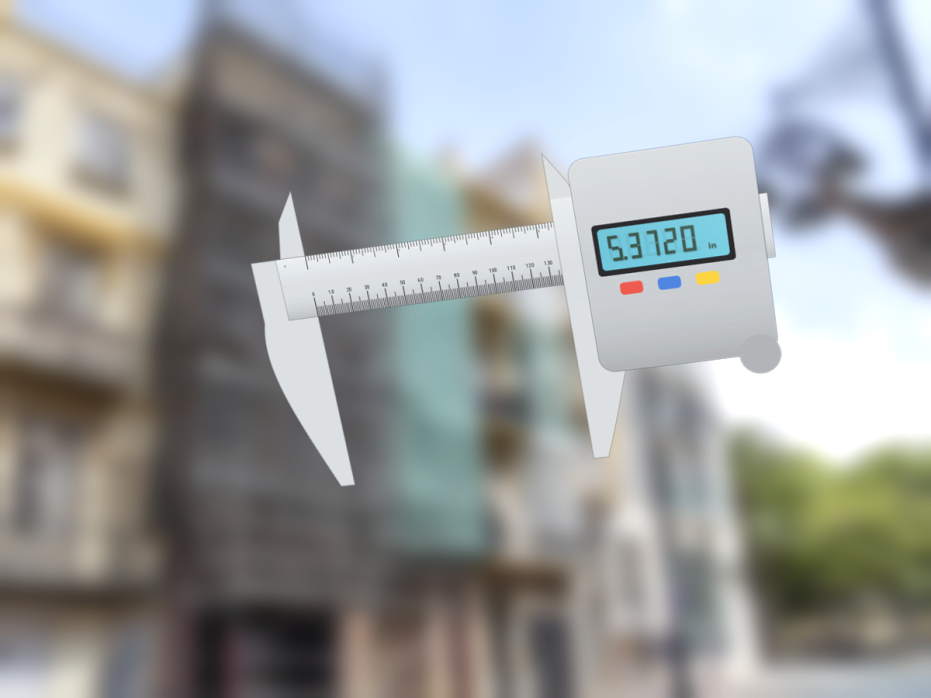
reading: **5.3720** in
